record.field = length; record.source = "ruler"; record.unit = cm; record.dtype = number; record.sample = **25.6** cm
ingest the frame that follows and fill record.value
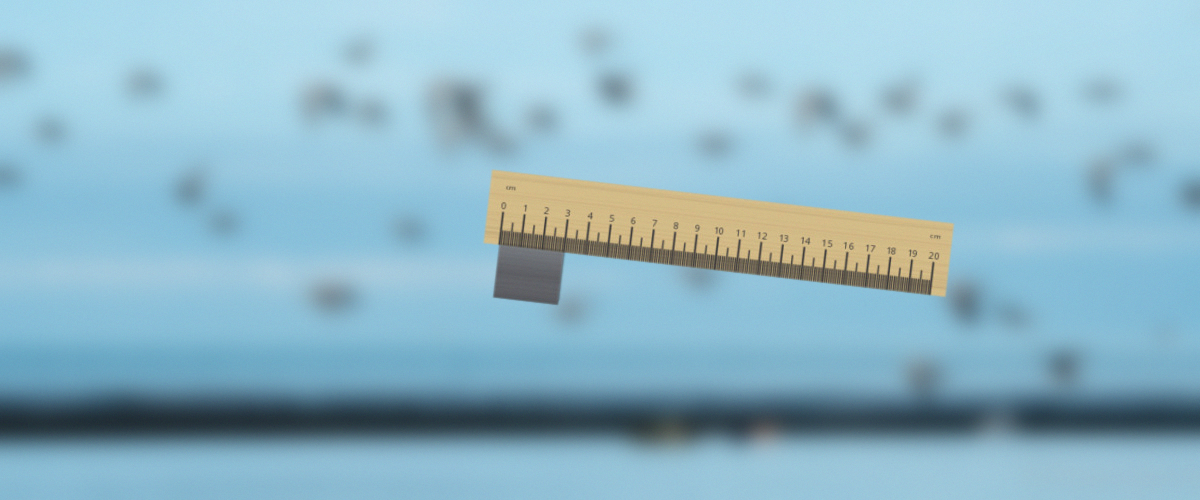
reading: **3** cm
